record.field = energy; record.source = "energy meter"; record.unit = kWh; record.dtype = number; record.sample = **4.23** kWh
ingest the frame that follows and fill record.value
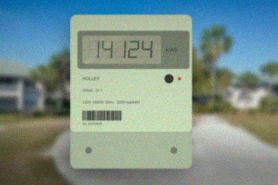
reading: **14124** kWh
